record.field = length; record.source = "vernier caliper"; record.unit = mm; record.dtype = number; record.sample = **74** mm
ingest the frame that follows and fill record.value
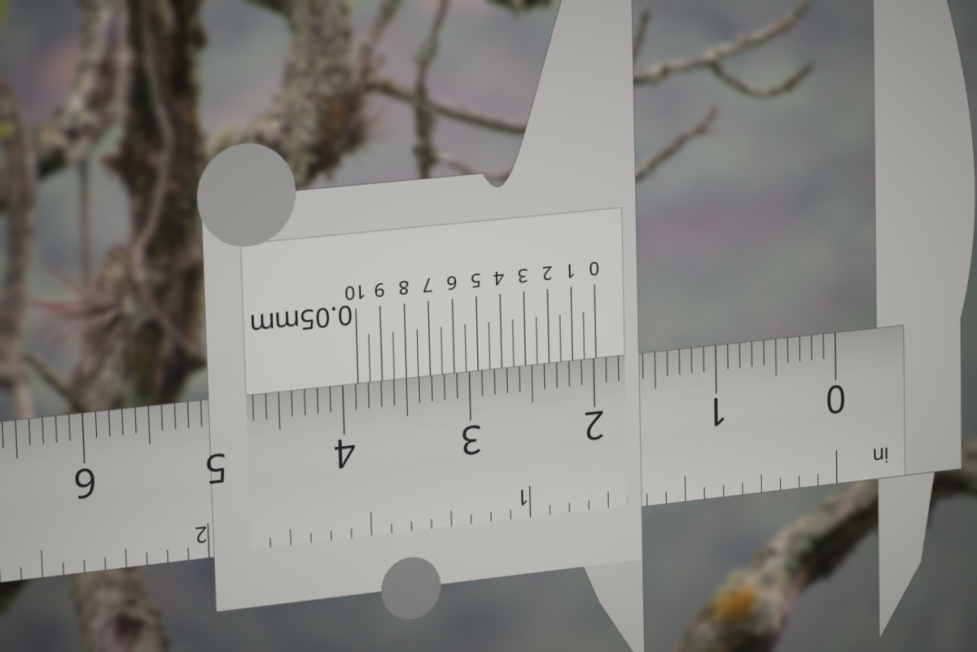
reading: **19.8** mm
